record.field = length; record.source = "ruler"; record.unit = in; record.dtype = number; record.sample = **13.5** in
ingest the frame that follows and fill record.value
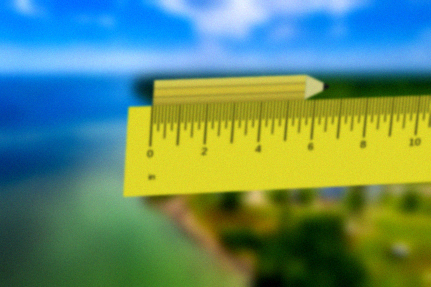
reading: **6.5** in
